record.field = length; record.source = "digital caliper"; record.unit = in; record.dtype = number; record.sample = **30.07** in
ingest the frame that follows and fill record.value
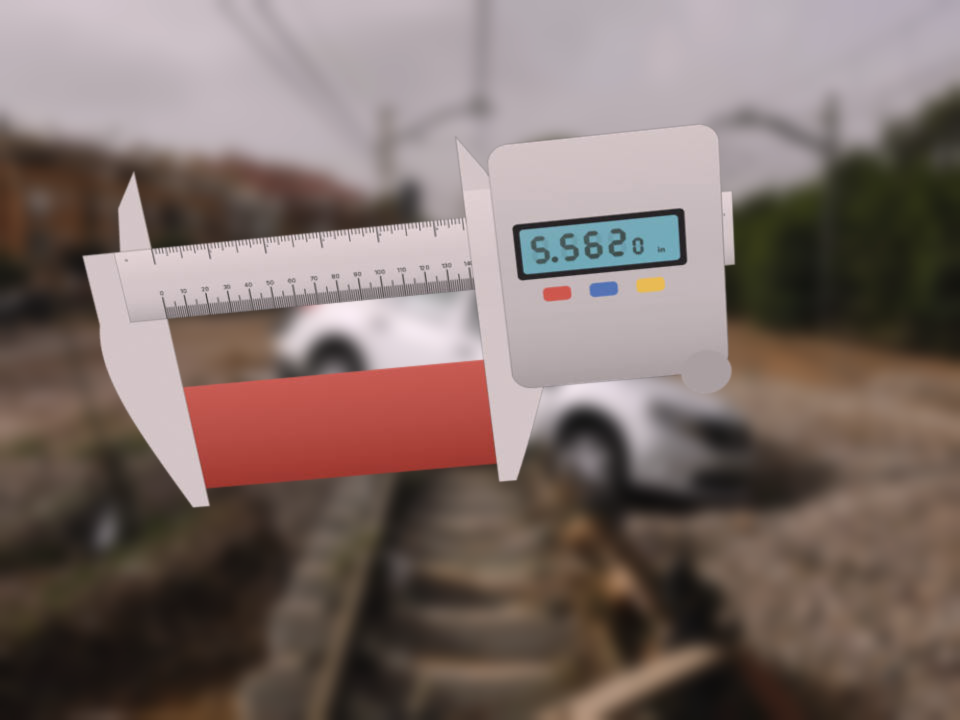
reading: **5.5620** in
